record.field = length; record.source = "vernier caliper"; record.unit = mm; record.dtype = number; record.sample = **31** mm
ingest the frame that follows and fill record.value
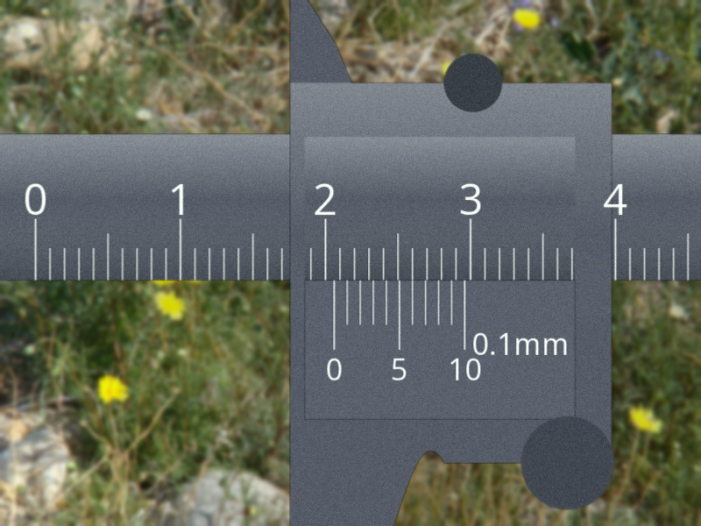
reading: **20.6** mm
